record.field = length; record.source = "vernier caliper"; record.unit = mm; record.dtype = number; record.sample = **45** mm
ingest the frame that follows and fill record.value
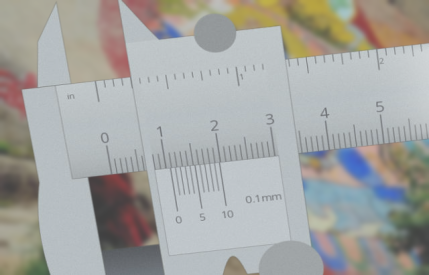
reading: **10.8** mm
